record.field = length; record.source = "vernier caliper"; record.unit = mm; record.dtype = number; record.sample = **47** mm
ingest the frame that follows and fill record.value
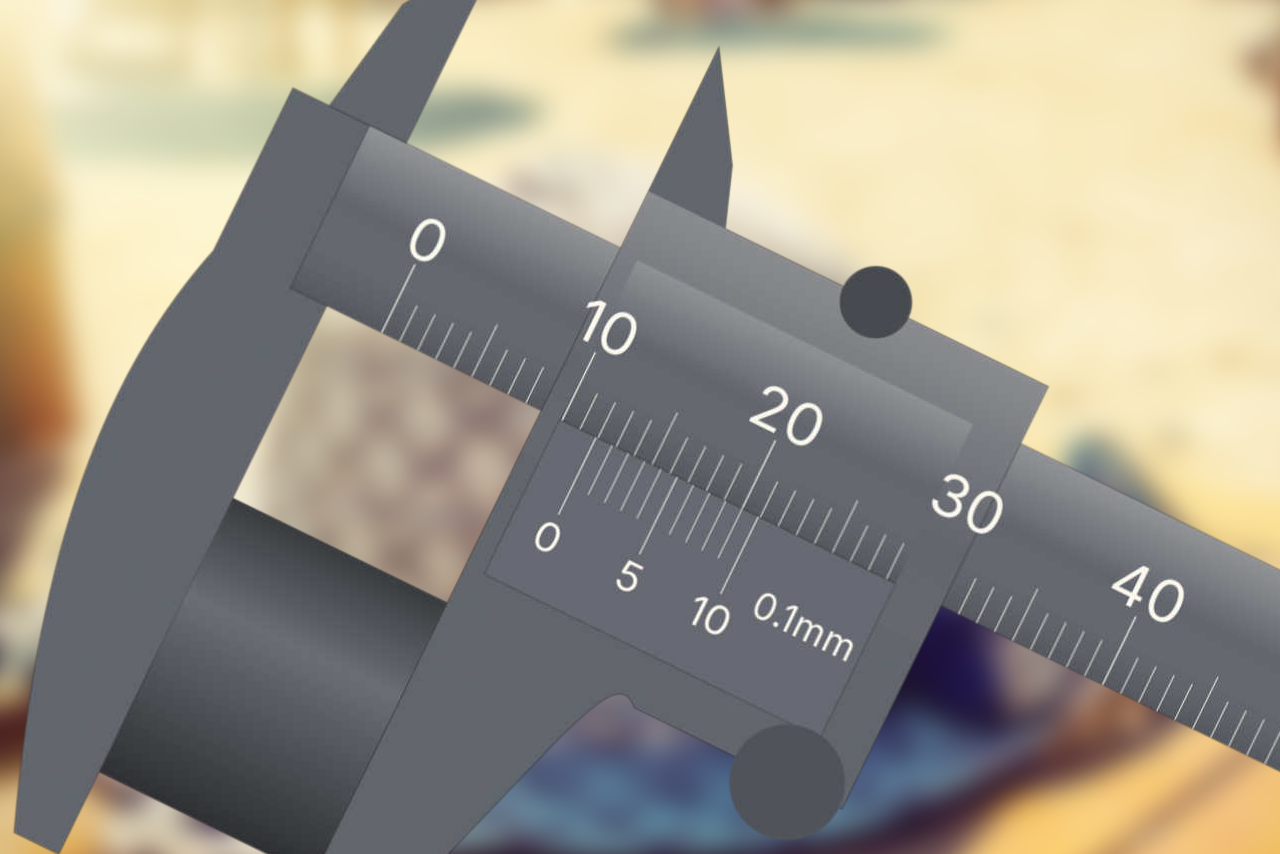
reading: **11.9** mm
